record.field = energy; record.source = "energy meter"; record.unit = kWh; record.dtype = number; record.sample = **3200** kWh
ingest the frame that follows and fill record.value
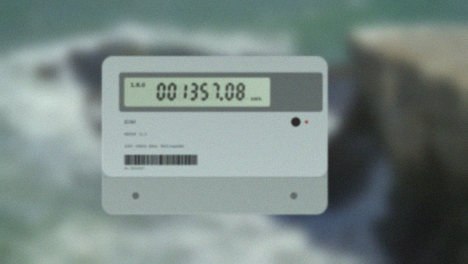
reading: **1357.08** kWh
